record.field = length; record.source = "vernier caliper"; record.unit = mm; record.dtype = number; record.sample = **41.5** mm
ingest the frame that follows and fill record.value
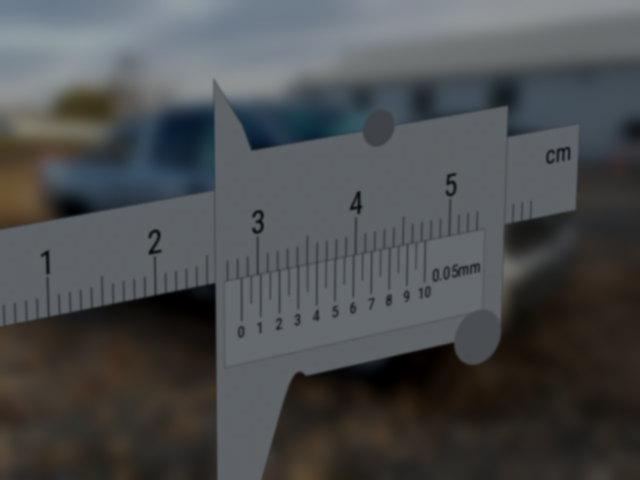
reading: **28.4** mm
